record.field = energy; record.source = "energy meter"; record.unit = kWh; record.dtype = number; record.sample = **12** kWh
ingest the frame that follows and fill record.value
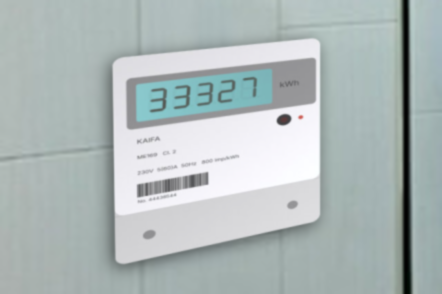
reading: **33327** kWh
